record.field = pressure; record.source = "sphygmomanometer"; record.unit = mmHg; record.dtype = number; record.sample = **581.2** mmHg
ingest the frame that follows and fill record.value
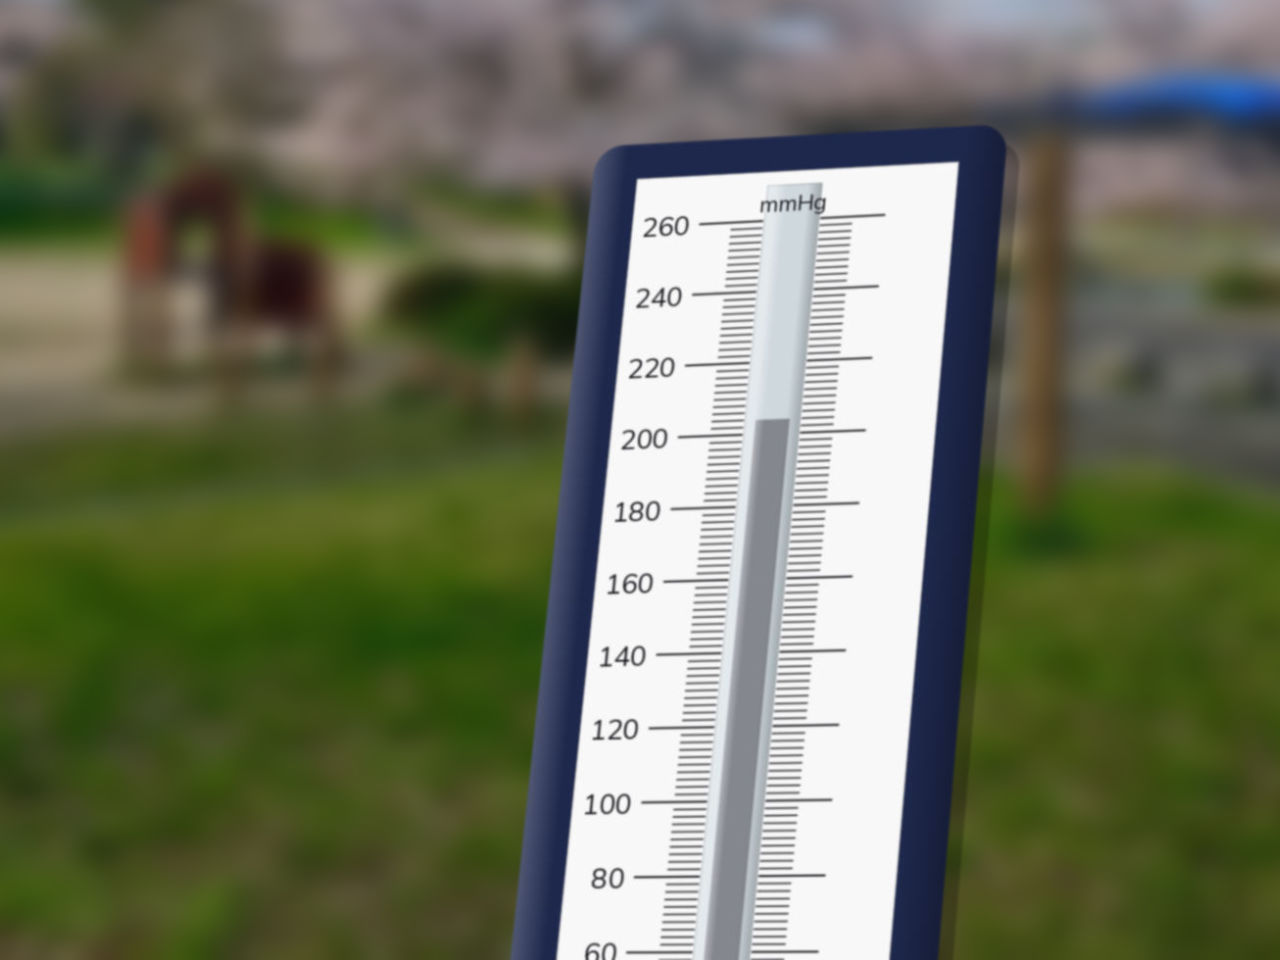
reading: **204** mmHg
